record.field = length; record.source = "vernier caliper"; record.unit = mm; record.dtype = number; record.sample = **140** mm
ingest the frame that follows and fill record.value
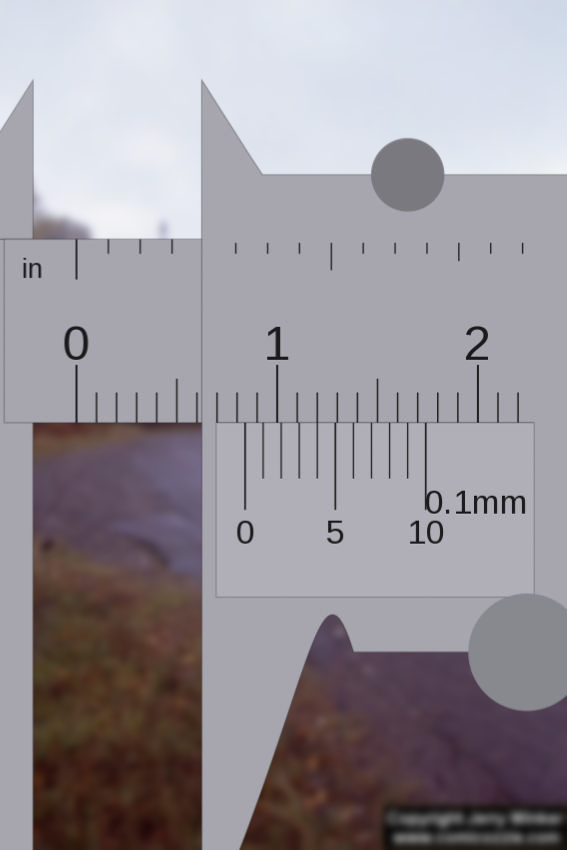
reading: **8.4** mm
